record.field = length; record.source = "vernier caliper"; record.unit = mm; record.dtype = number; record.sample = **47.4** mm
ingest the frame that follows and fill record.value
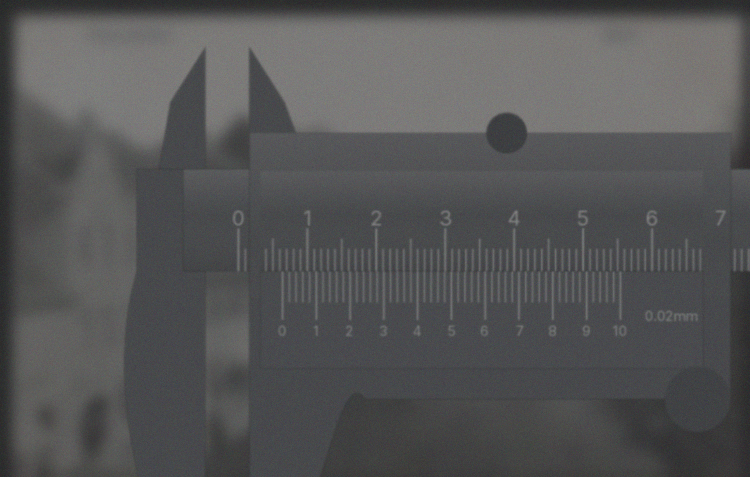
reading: **6.4** mm
